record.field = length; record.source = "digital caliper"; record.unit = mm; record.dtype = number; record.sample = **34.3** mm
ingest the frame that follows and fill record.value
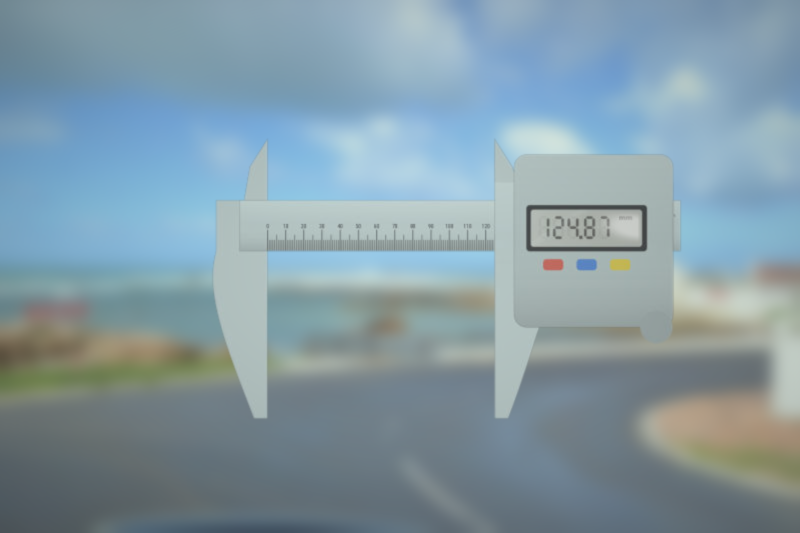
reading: **124.87** mm
